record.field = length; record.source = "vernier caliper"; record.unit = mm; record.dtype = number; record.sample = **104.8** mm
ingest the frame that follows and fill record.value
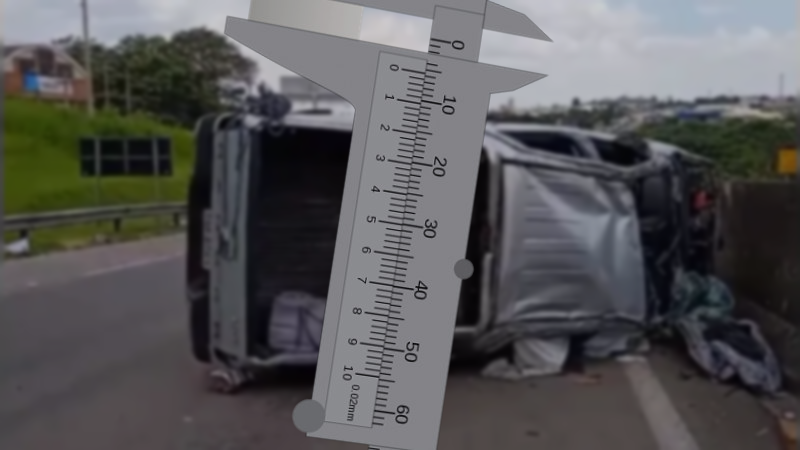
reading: **5.6** mm
